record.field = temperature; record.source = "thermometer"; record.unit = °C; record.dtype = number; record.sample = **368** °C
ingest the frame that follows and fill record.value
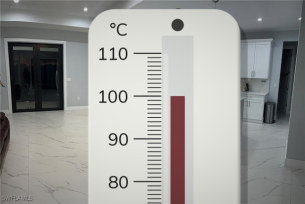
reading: **100** °C
